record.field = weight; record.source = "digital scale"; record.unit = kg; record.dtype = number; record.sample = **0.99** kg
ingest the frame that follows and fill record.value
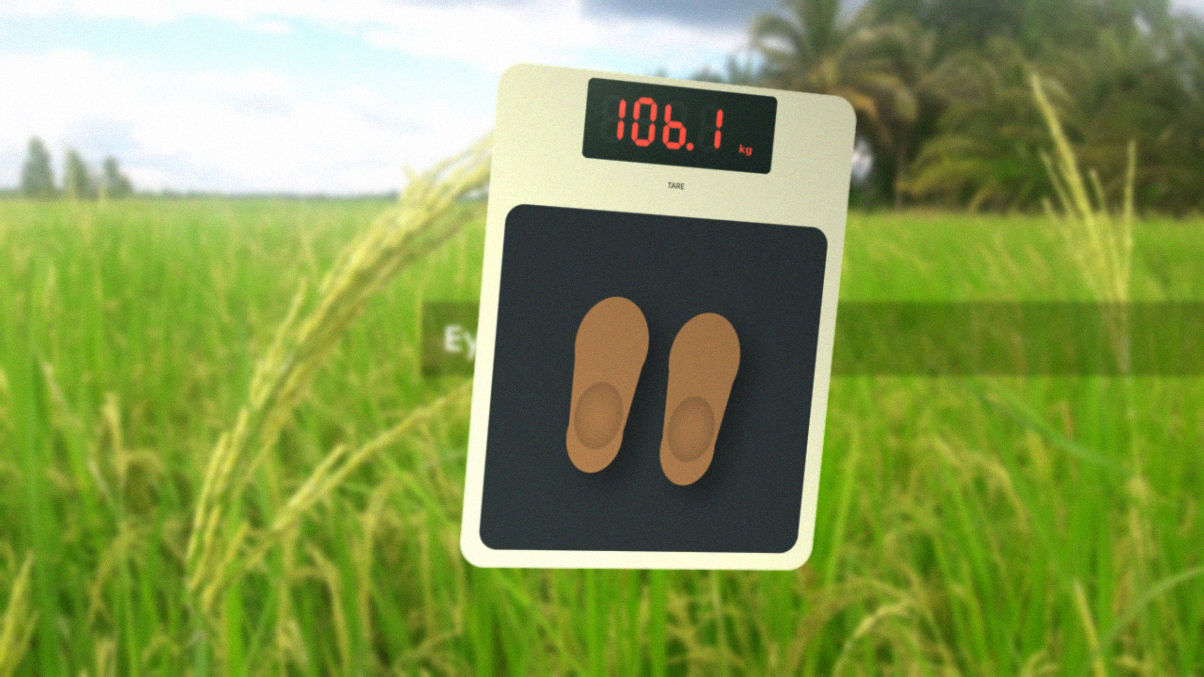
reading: **106.1** kg
